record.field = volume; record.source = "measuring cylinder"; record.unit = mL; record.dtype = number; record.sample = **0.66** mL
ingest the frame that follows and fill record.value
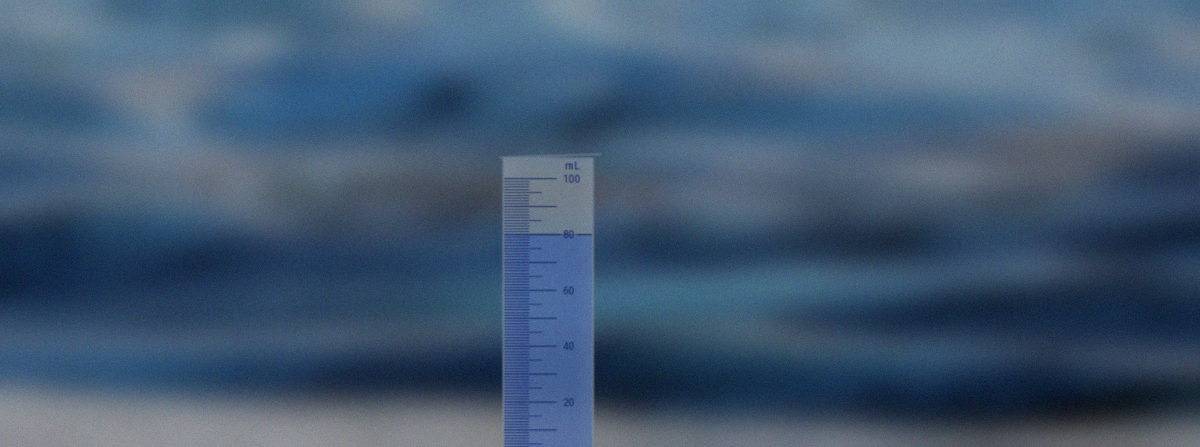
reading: **80** mL
